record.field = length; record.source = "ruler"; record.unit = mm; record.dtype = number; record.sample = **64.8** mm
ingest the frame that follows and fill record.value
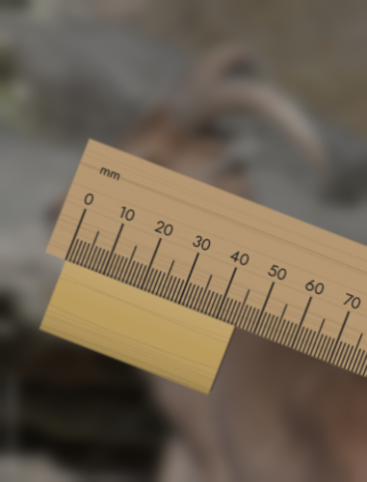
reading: **45** mm
